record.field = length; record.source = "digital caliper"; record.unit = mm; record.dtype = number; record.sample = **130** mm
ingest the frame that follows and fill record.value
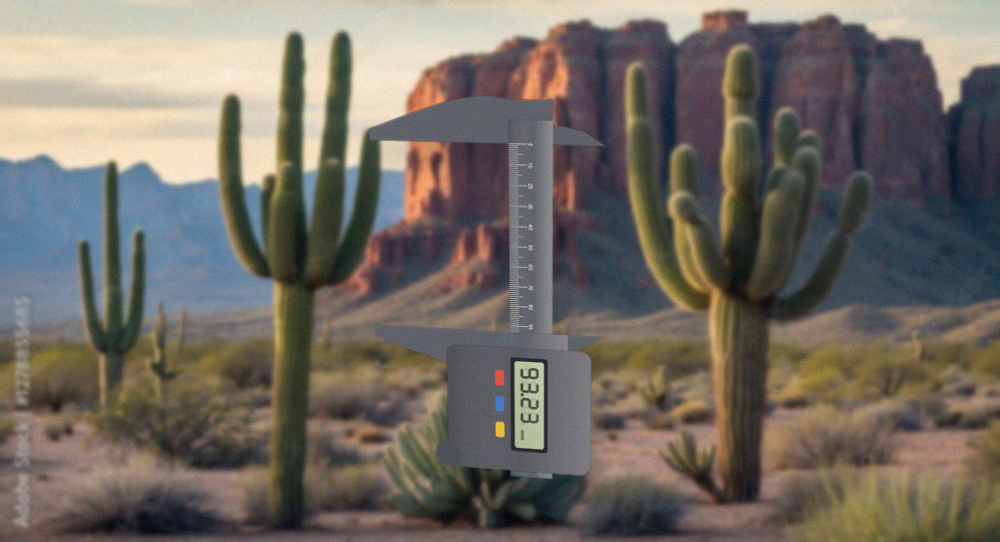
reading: **93.23** mm
